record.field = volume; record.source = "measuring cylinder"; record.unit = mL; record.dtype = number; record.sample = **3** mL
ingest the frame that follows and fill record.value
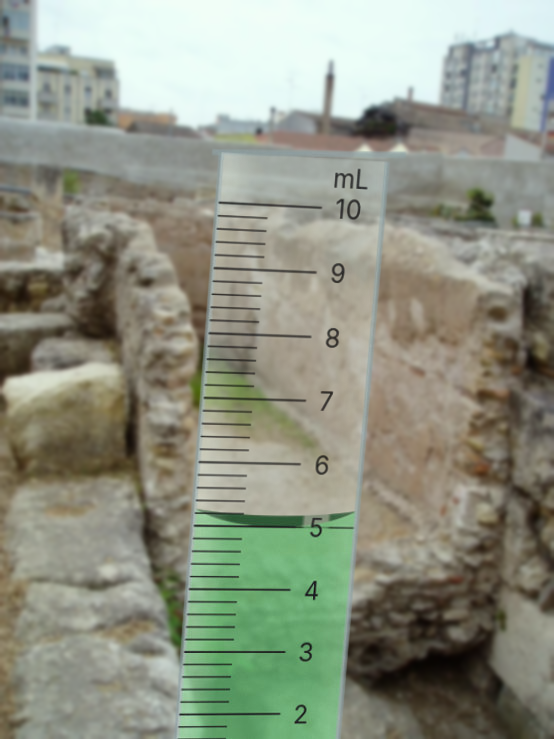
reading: **5** mL
